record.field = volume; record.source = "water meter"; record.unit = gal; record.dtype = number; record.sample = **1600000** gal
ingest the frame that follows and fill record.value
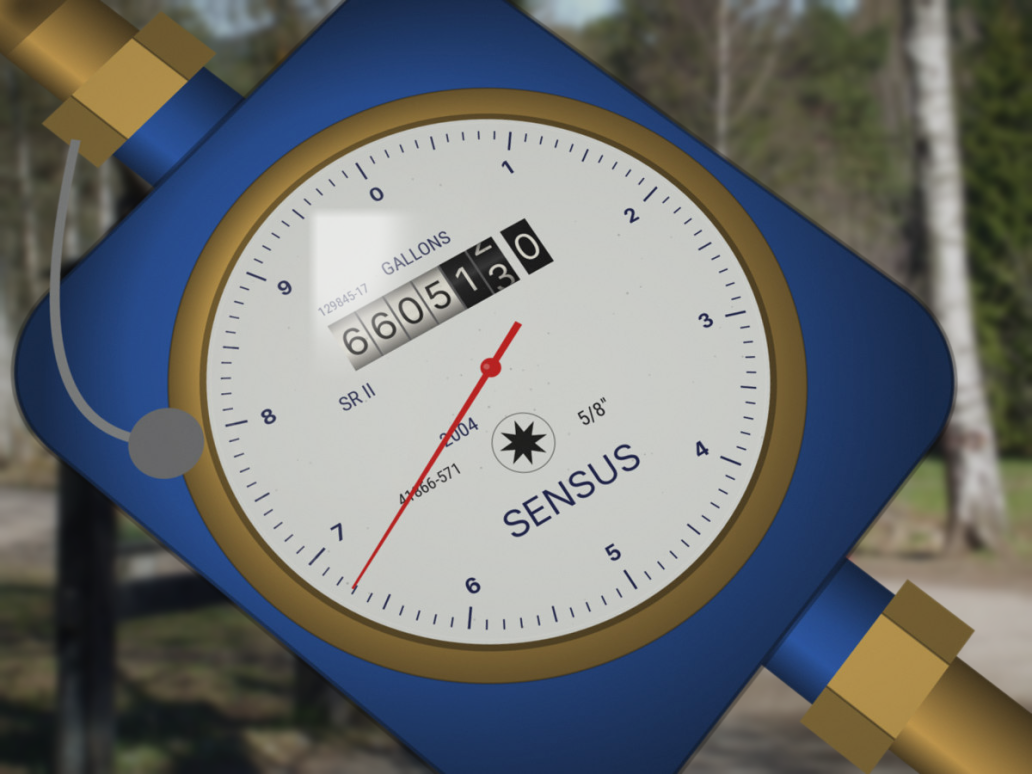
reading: **6605126.7** gal
